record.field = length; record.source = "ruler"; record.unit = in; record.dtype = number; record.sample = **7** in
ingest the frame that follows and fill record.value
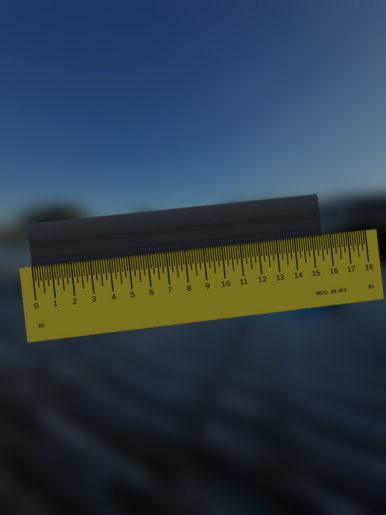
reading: **15.5** in
